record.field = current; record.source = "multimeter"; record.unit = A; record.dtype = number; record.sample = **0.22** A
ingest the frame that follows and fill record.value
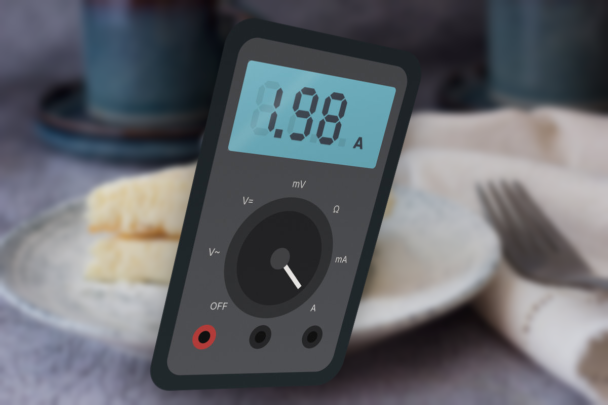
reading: **1.98** A
